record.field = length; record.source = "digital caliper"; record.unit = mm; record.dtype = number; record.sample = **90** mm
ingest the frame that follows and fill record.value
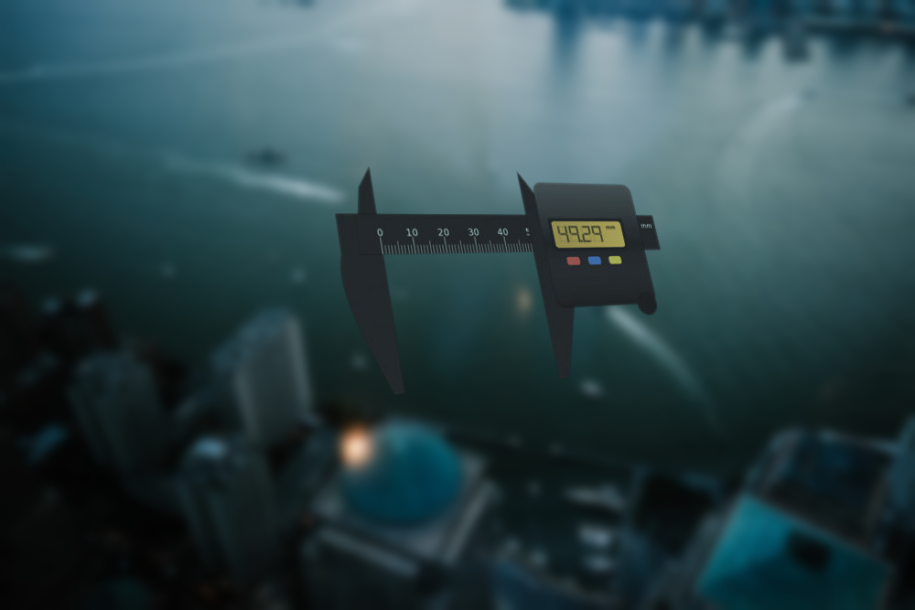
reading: **49.29** mm
